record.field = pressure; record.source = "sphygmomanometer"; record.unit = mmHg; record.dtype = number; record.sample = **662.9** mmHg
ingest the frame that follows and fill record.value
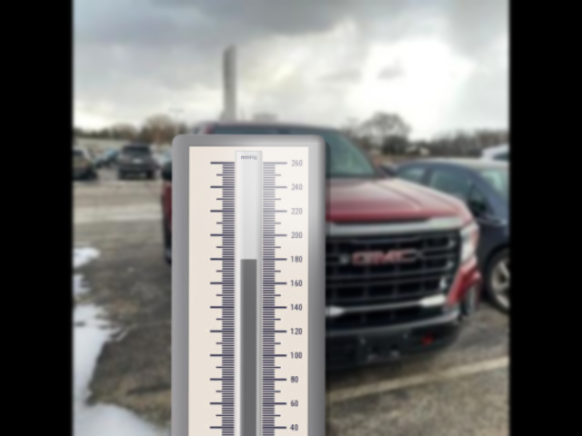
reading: **180** mmHg
